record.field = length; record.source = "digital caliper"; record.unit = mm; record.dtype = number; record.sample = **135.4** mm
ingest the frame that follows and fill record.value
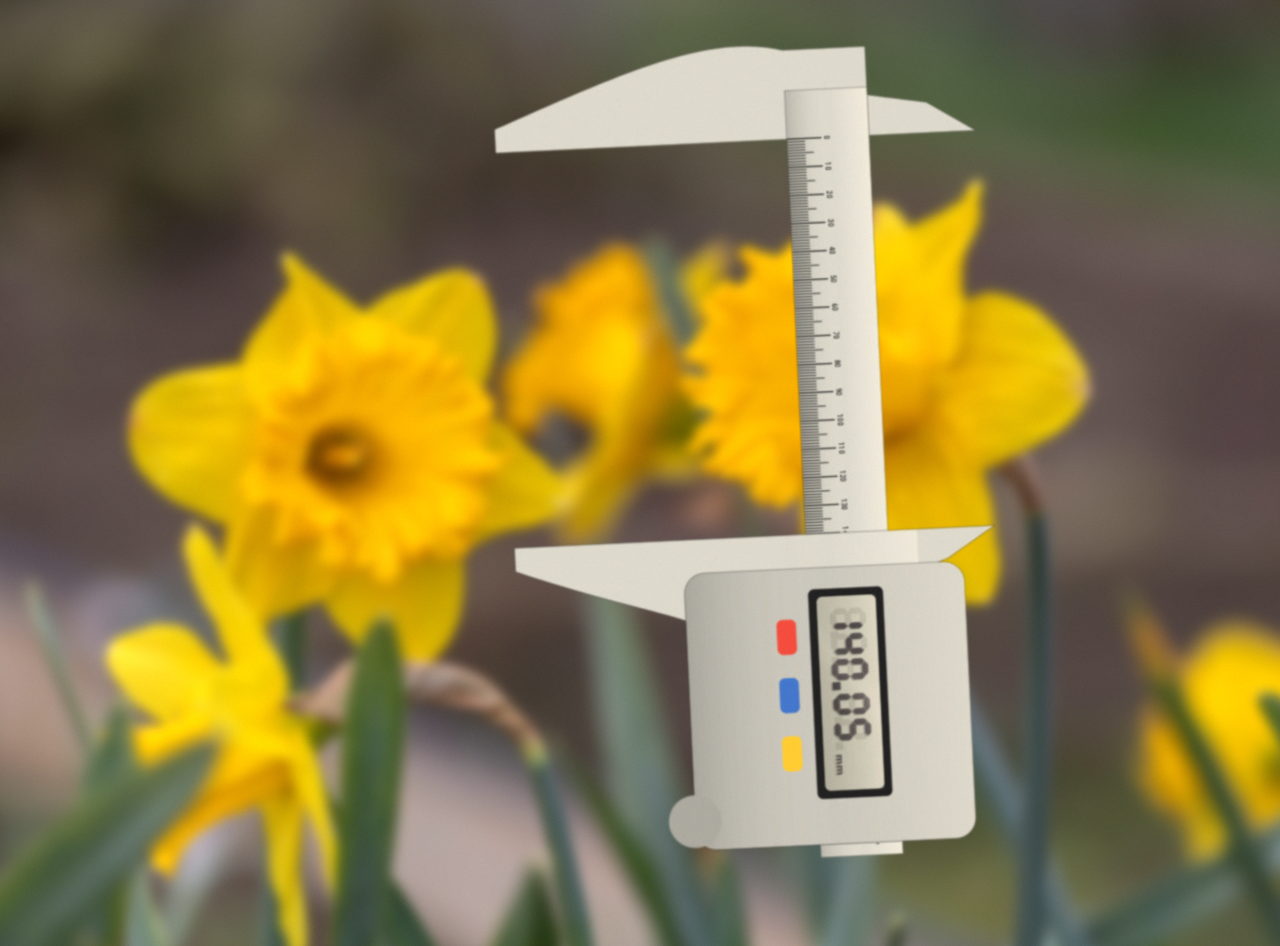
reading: **140.05** mm
